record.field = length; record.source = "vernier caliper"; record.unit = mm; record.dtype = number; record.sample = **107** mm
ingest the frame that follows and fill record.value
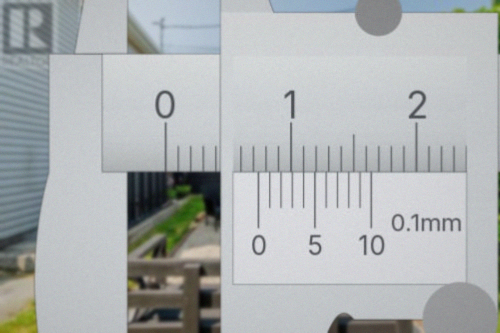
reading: **7.4** mm
